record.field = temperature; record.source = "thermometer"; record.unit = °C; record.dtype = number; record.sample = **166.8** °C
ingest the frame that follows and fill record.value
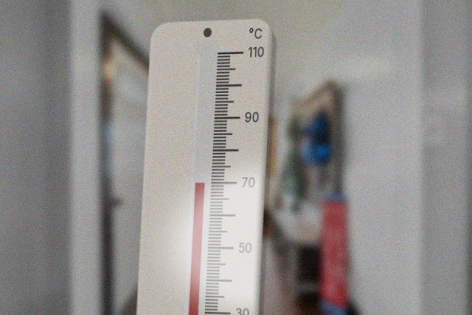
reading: **70** °C
